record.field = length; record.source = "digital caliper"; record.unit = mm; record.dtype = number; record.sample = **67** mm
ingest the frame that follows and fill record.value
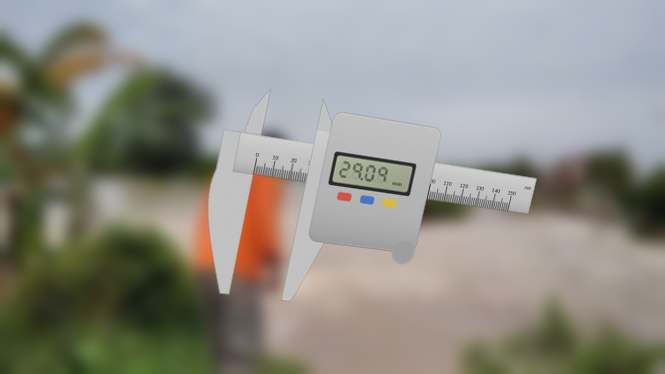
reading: **29.09** mm
